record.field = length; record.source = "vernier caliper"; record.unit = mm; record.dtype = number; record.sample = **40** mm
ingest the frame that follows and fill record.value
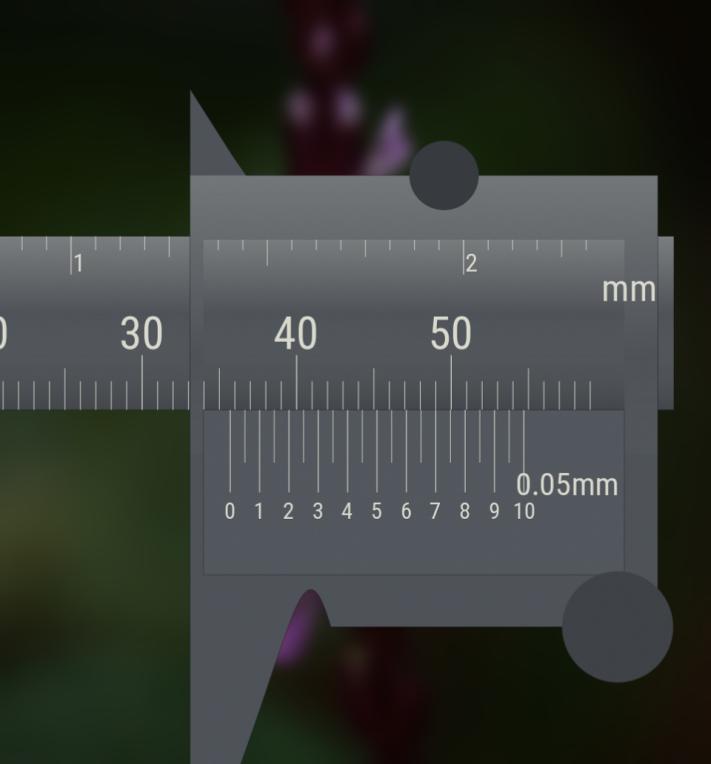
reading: **35.7** mm
